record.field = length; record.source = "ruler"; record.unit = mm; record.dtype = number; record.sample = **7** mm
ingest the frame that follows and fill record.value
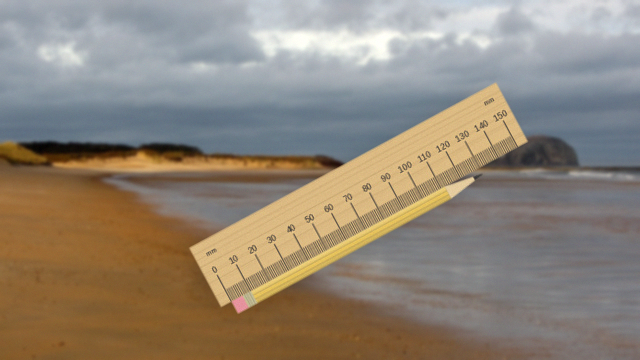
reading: **130** mm
